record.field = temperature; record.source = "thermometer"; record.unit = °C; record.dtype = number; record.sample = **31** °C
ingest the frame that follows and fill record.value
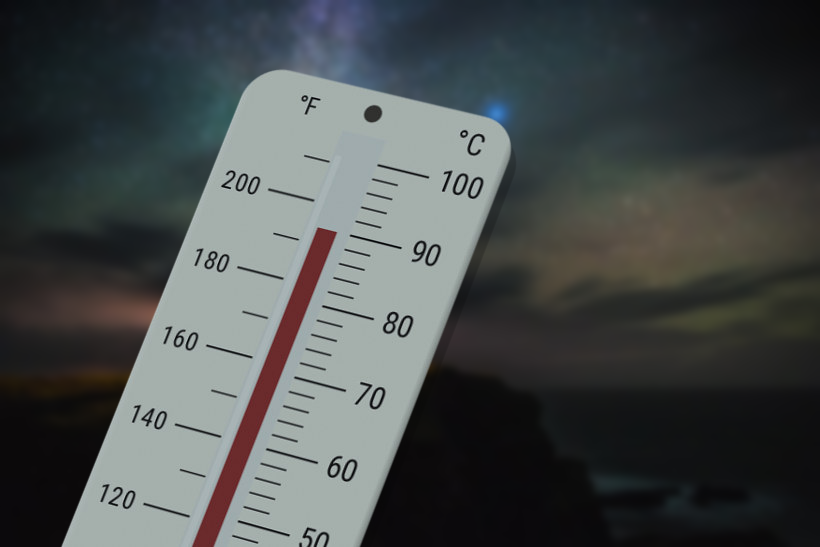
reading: **90** °C
